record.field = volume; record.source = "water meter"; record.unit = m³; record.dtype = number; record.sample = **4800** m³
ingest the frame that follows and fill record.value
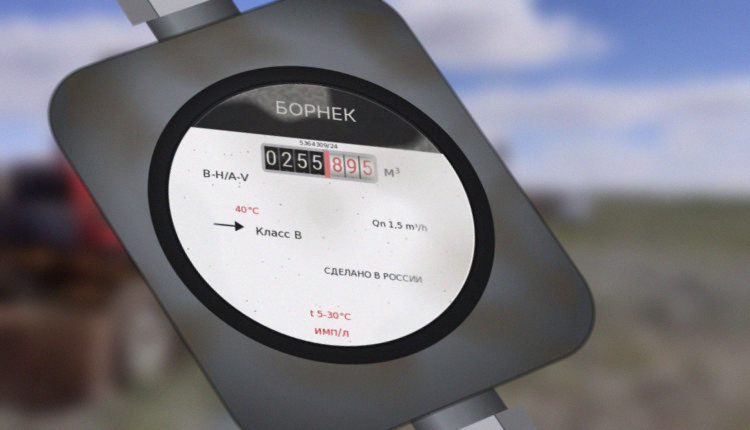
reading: **255.895** m³
